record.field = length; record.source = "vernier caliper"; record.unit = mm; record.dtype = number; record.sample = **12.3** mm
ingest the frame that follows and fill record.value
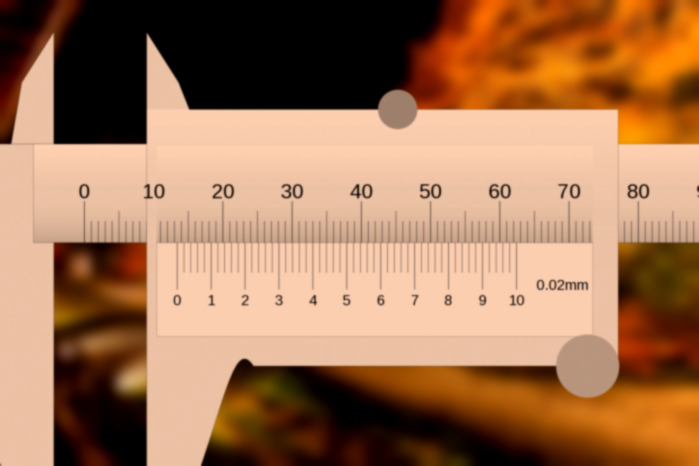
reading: **13.4** mm
